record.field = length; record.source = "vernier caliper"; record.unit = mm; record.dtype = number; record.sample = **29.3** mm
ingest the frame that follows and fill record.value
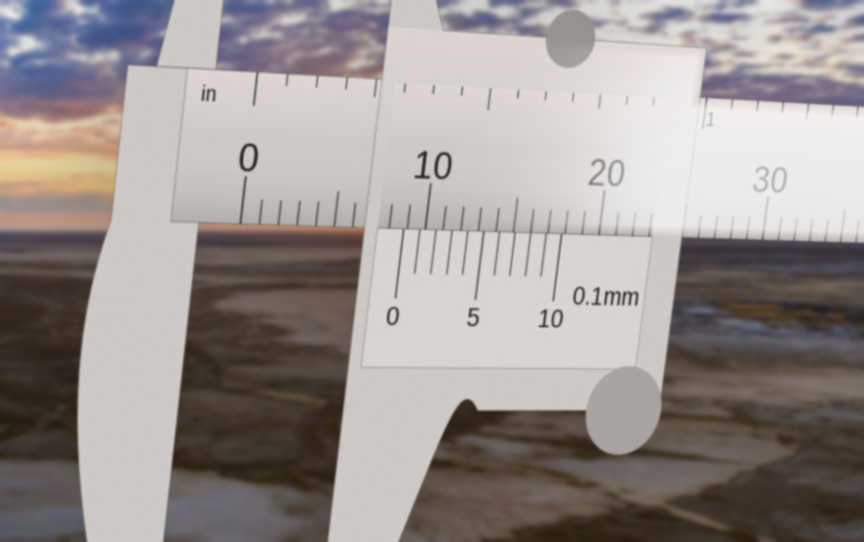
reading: **8.8** mm
